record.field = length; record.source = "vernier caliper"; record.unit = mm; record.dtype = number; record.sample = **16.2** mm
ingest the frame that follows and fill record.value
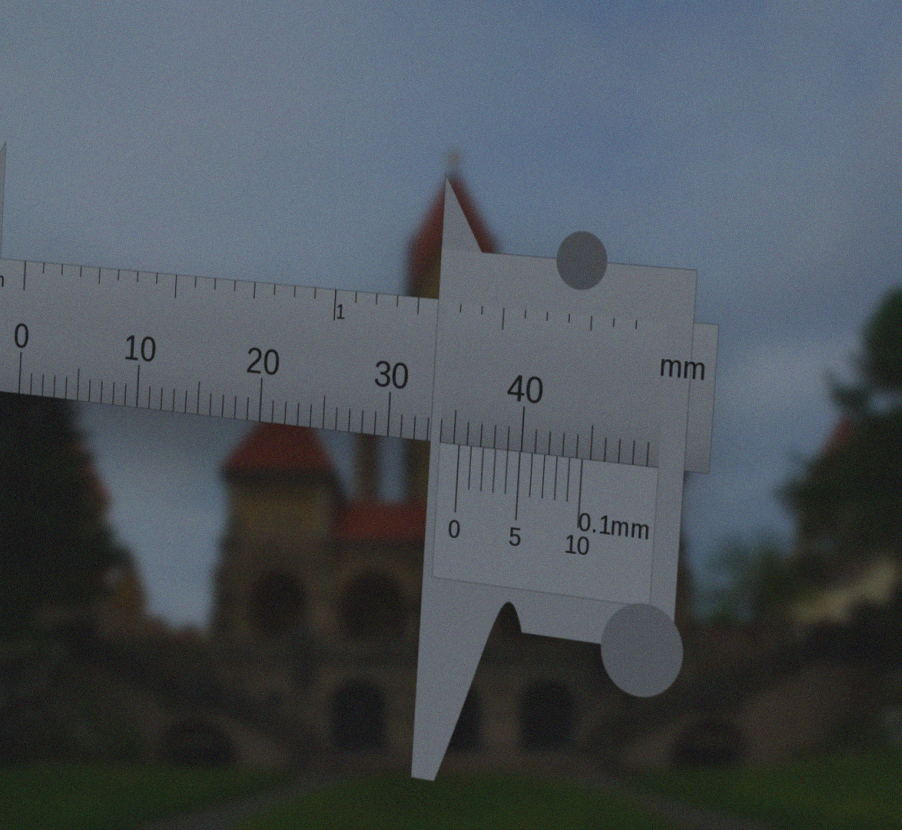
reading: **35.4** mm
